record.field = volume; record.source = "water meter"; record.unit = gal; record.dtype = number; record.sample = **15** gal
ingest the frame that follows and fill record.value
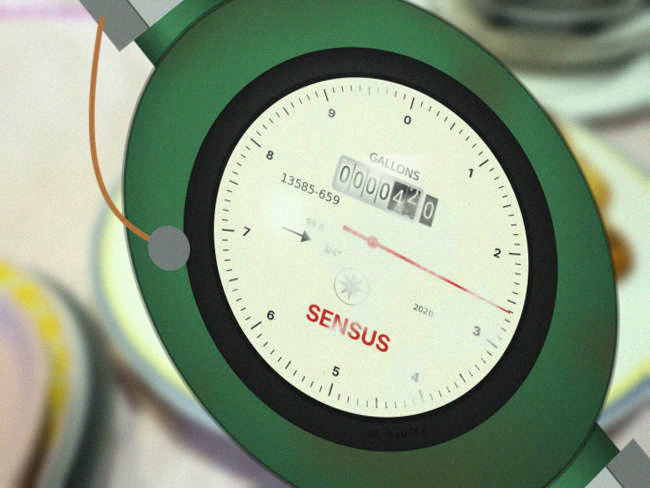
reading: **422.6** gal
